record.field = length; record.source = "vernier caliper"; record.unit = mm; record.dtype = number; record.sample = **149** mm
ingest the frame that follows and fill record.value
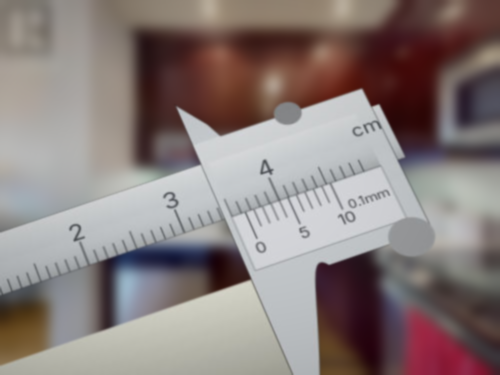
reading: **36.4** mm
